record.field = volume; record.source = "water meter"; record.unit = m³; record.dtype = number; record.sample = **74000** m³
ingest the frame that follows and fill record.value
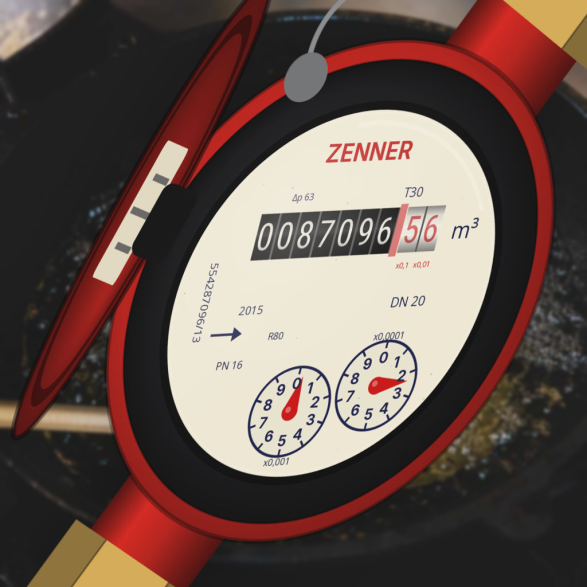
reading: **87096.5602** m³
